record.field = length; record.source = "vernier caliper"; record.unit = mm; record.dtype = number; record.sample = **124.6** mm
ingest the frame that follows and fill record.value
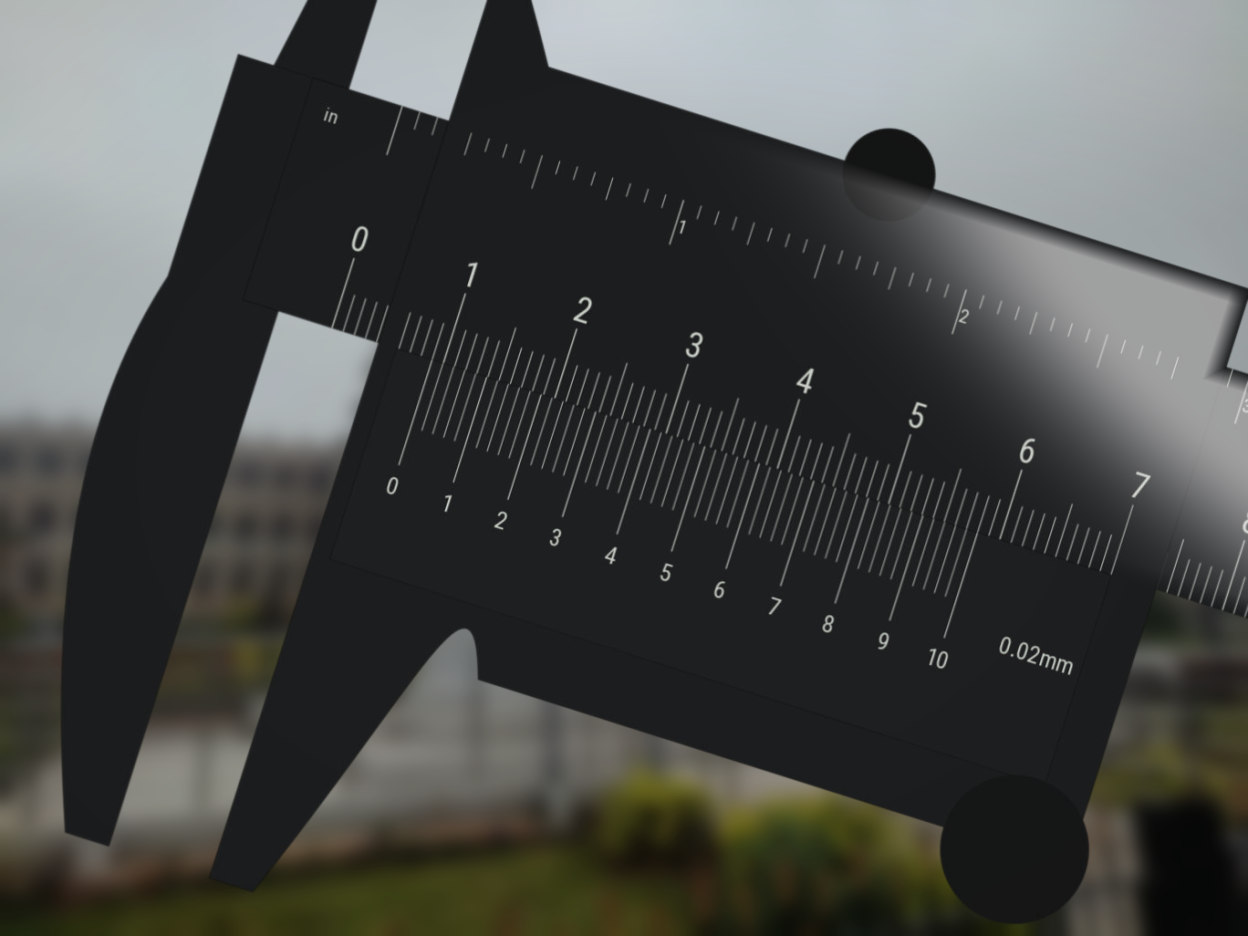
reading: **9.0** mm
